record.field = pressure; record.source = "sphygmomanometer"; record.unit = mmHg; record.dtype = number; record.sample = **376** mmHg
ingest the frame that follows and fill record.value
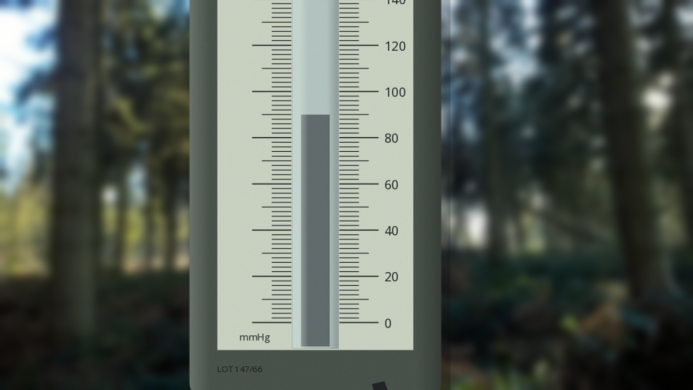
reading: **90** mmHg
